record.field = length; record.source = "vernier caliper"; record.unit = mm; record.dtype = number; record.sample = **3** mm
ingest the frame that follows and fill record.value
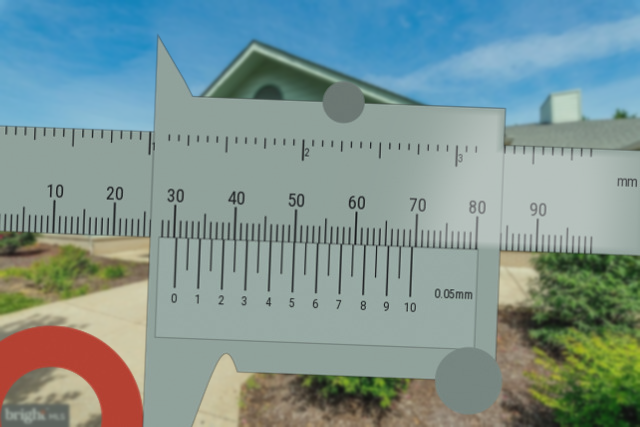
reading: **30.4** mm
